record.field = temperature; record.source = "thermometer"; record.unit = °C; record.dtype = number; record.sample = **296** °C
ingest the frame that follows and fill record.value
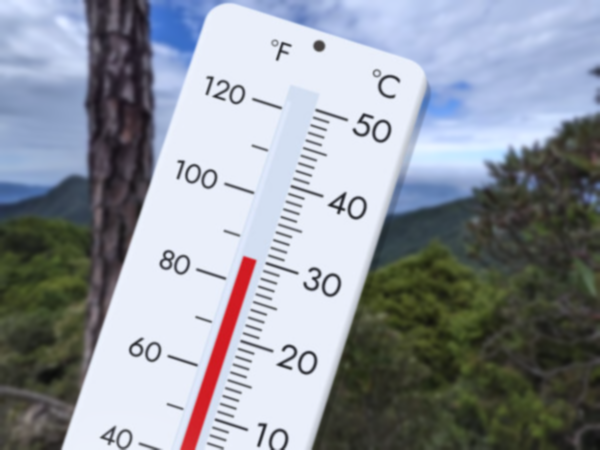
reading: **30** °C
